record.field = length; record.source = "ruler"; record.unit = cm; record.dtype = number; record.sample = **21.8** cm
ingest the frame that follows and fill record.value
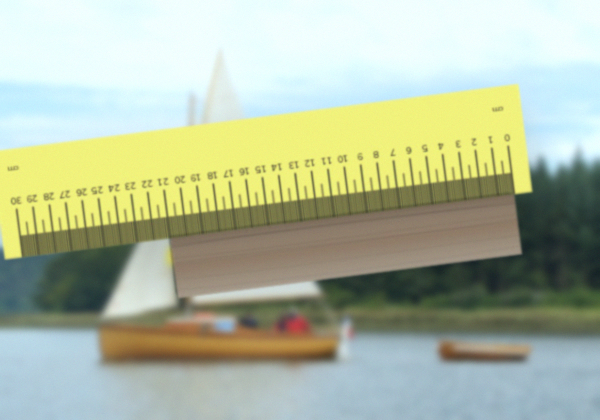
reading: **21** cm
